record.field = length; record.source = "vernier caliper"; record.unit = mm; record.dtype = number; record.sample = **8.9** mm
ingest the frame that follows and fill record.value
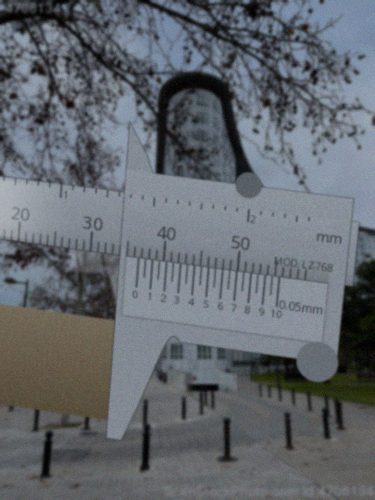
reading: **36.6** mm
